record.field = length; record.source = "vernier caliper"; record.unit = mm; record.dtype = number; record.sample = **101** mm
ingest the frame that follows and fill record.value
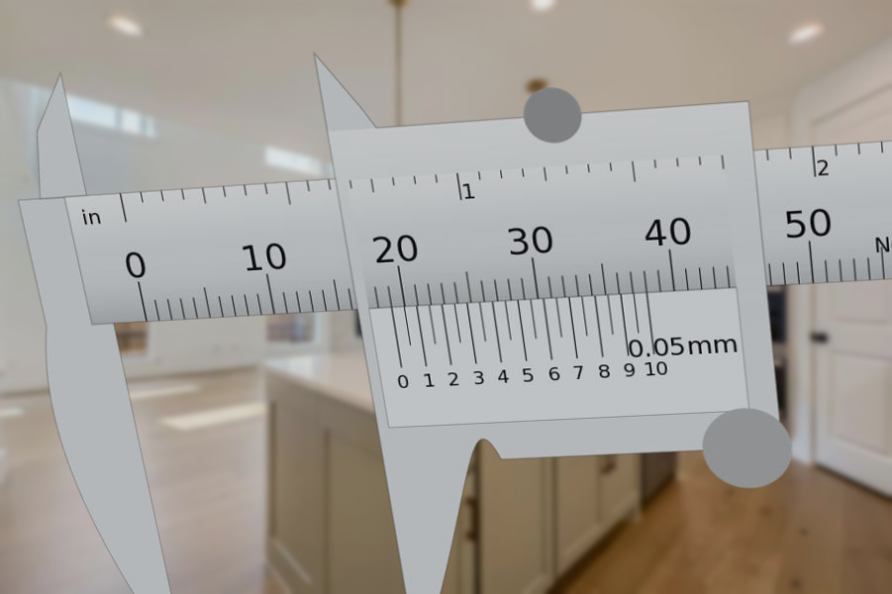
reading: **19.0** mm
